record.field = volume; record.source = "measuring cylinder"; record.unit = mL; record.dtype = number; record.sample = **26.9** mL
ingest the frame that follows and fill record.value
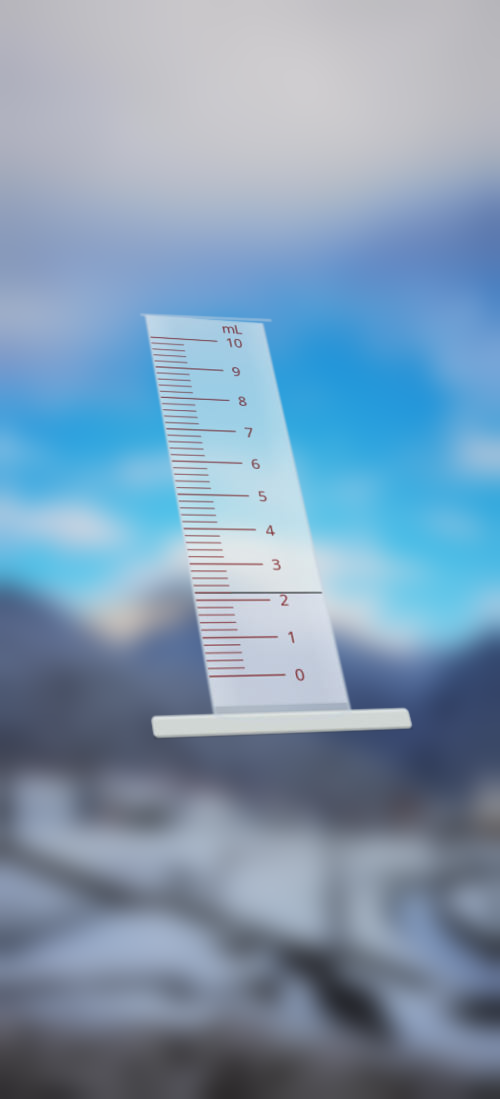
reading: **2.2** mL
